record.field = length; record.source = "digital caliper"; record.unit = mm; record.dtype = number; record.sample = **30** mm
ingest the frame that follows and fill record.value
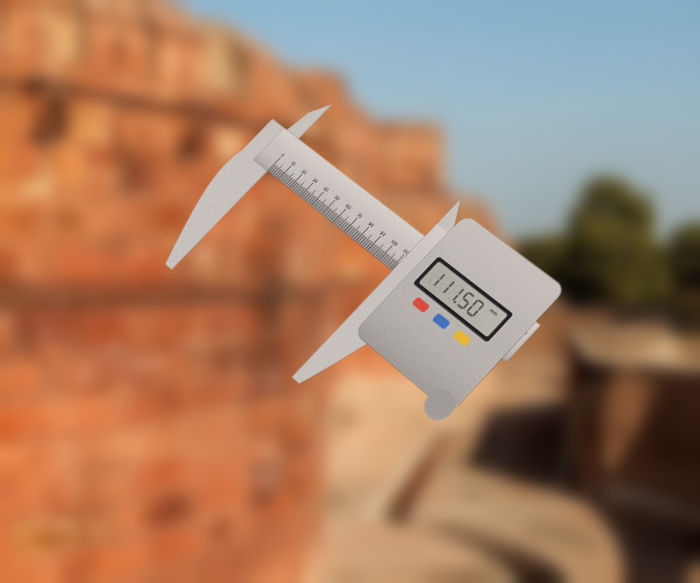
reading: **111.50** mm
